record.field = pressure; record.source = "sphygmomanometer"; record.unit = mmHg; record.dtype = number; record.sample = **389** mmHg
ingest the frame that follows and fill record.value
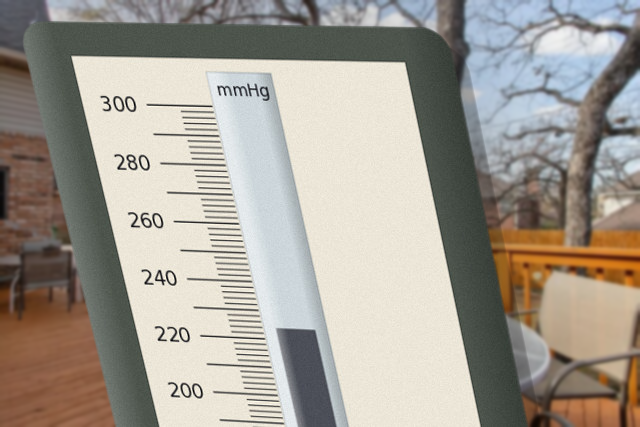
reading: **224** mmHg
